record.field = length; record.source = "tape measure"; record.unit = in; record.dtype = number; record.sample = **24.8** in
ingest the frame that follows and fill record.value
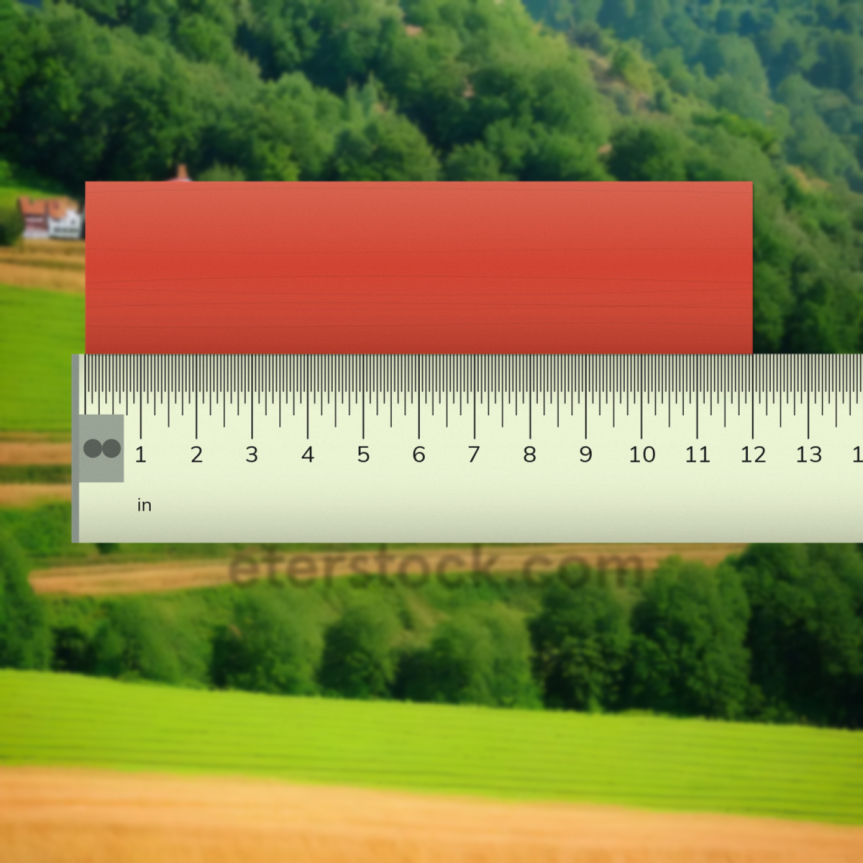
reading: **12** in
